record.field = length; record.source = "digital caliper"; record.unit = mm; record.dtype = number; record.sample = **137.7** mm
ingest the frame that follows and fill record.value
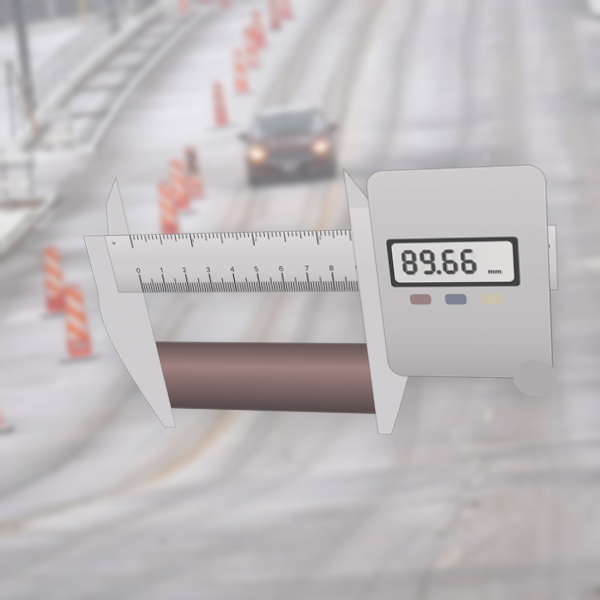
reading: **89.66** mm
